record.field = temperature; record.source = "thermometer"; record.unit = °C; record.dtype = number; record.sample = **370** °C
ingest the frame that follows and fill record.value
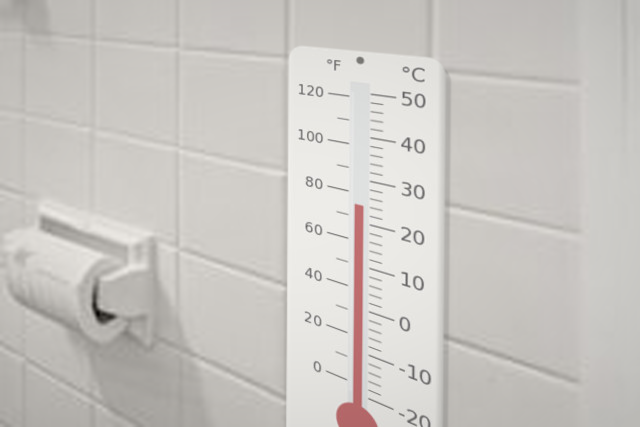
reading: **24** °C
